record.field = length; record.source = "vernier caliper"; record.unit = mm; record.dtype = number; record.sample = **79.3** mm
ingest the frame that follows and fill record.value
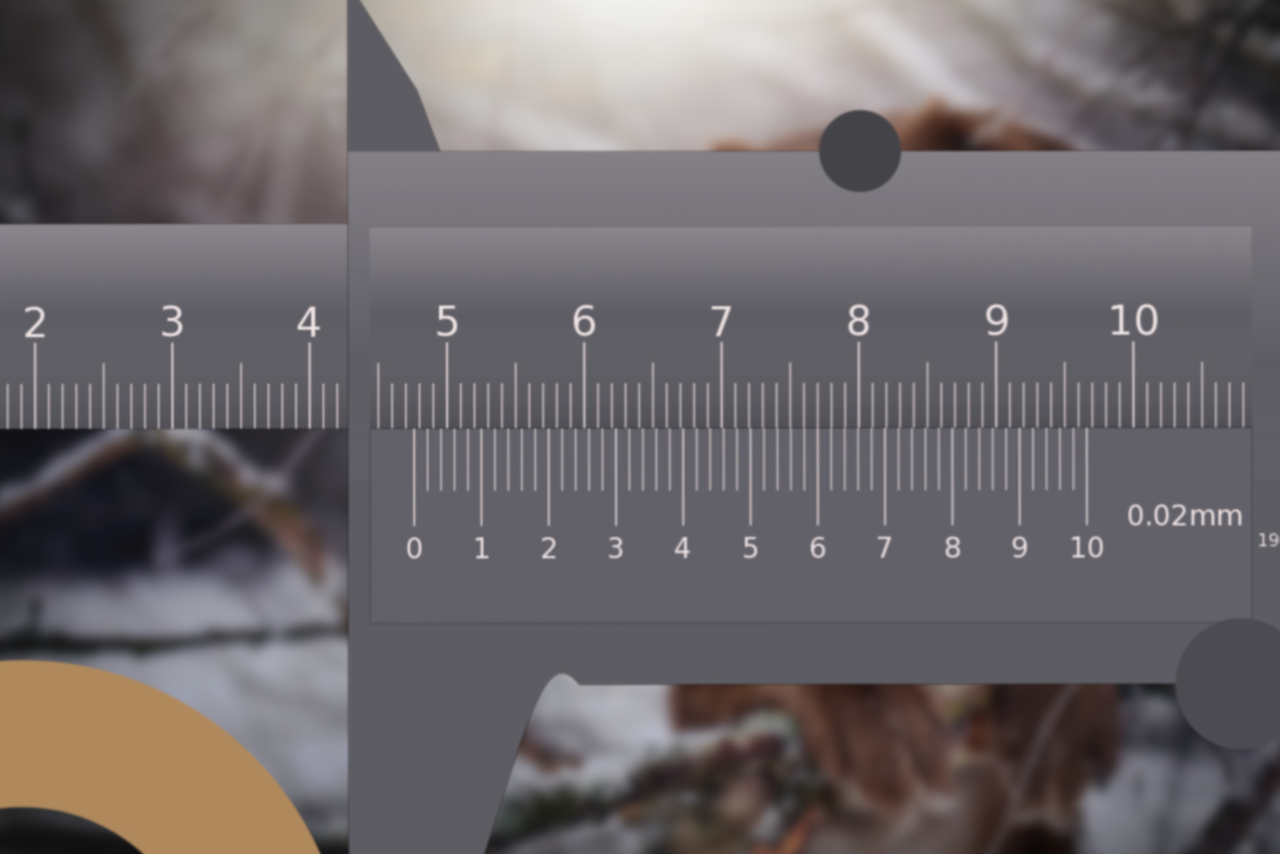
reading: **47.6** mm
